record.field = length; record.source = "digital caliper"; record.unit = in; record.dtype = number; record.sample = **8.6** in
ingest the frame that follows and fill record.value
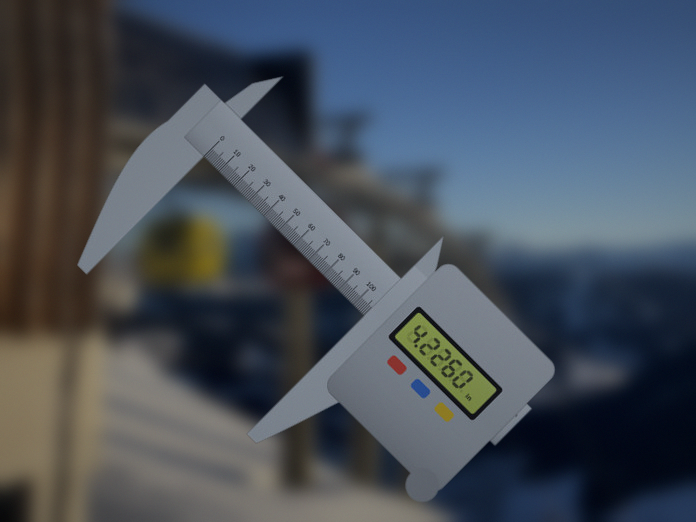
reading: **4.2260** in
